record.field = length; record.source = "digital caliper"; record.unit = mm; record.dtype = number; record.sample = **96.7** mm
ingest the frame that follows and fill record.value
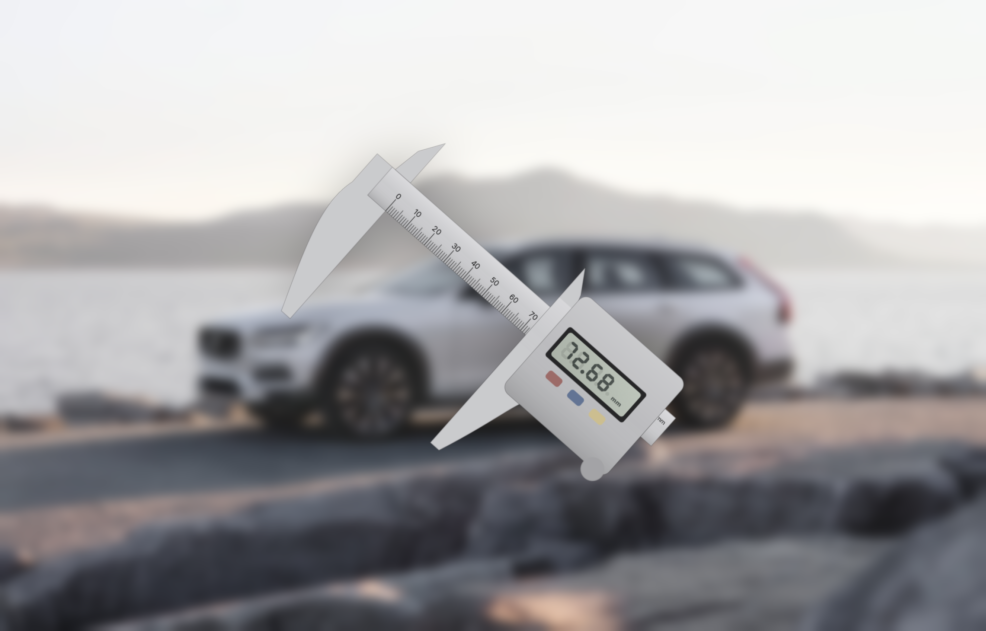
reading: **72.68** mm
